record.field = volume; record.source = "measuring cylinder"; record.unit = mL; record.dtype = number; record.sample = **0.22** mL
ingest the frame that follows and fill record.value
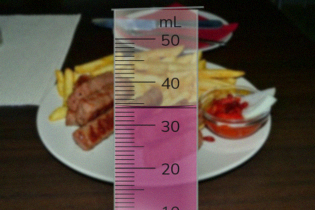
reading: **34** mL
